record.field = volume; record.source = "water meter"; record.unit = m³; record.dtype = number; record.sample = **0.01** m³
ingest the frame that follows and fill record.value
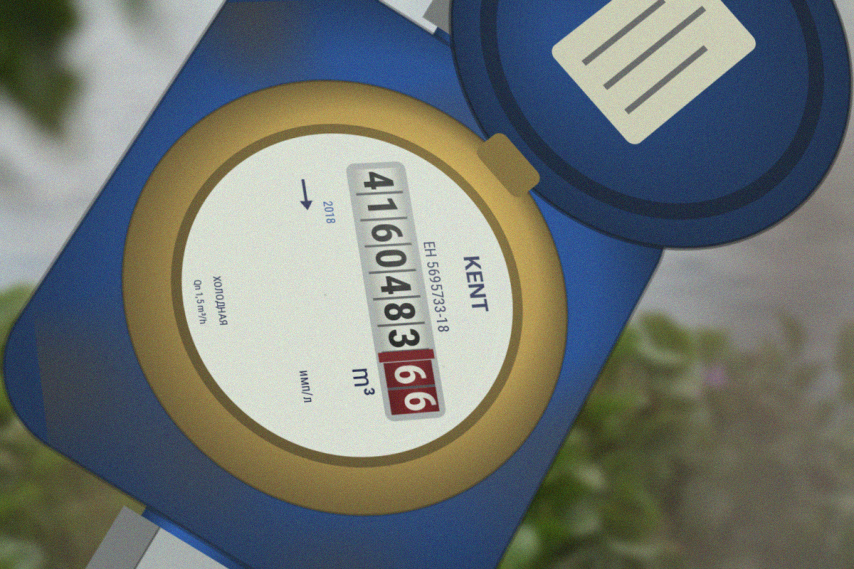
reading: **4160483.66** m³
